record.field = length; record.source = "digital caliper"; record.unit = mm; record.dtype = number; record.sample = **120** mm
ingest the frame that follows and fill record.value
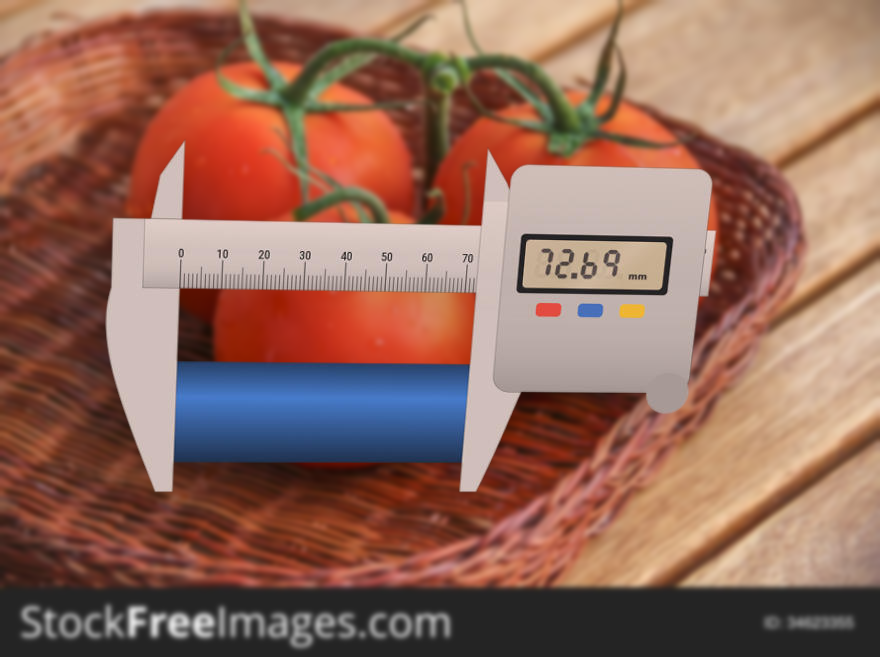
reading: **72.69** mm
